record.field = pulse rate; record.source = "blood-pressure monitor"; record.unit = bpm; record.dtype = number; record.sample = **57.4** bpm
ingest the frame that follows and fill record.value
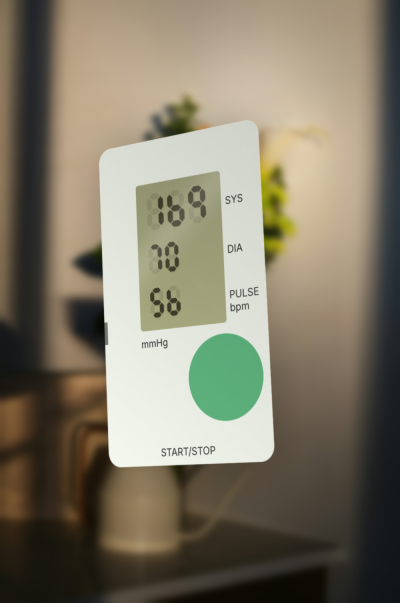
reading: **56** bpm
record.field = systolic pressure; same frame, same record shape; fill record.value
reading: **169** mmHg
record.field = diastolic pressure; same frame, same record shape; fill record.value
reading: **70** mmHg
